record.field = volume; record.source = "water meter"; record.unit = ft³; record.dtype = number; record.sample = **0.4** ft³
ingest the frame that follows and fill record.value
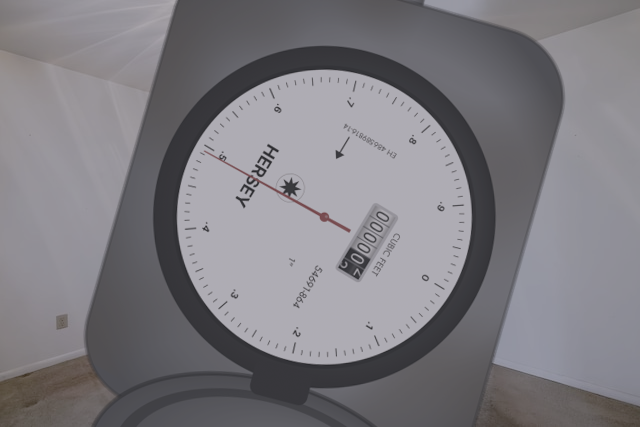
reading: **2.49** ft³
